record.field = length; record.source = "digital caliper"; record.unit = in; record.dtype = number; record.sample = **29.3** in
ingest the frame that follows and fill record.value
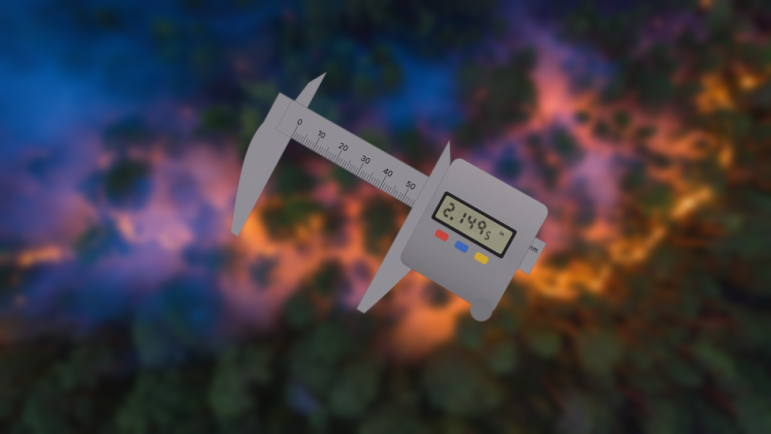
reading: **2.1495** in
